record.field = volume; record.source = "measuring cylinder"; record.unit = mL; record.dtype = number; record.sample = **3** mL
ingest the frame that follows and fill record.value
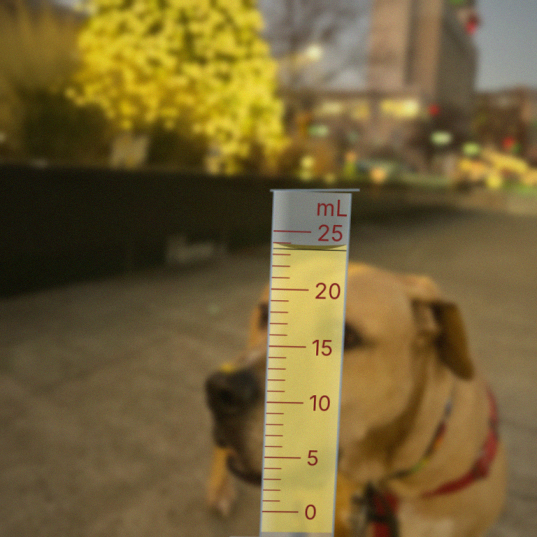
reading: **23.5** mL
